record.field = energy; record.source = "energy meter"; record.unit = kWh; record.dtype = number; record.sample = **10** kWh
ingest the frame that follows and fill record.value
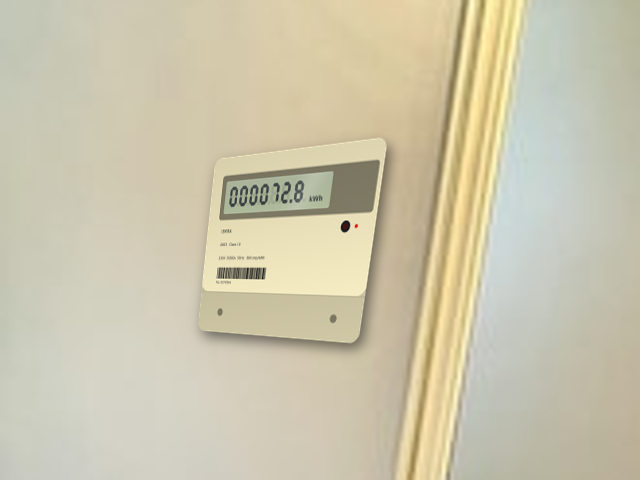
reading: **72.8** kWh
